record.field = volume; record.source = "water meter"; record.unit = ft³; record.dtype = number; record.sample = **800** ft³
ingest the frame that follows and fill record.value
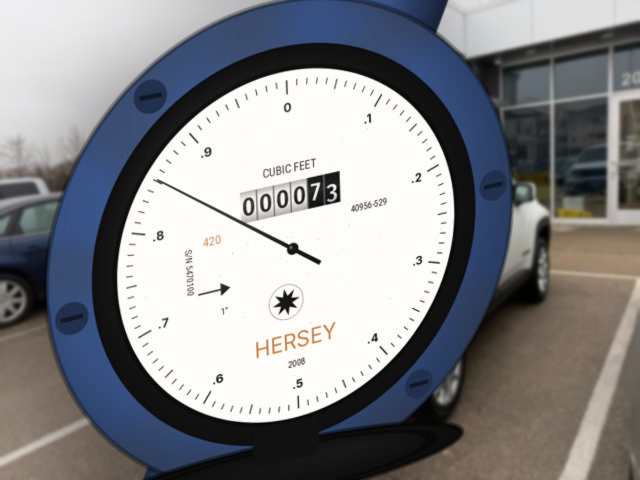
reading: **72.85** ft³
